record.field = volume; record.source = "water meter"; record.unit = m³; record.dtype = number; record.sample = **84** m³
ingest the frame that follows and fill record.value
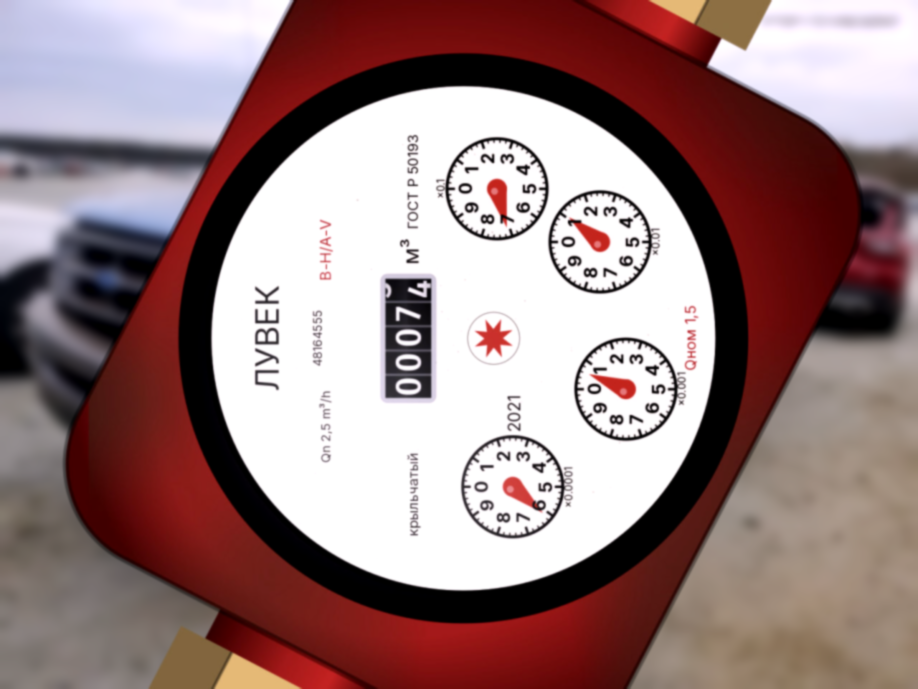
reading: **73.7106** m³
